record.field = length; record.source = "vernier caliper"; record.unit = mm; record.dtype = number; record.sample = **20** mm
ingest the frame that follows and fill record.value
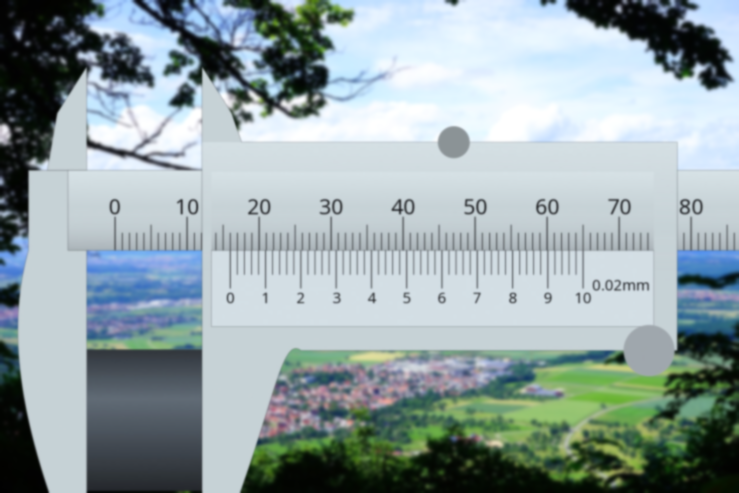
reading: **16.0** mm
